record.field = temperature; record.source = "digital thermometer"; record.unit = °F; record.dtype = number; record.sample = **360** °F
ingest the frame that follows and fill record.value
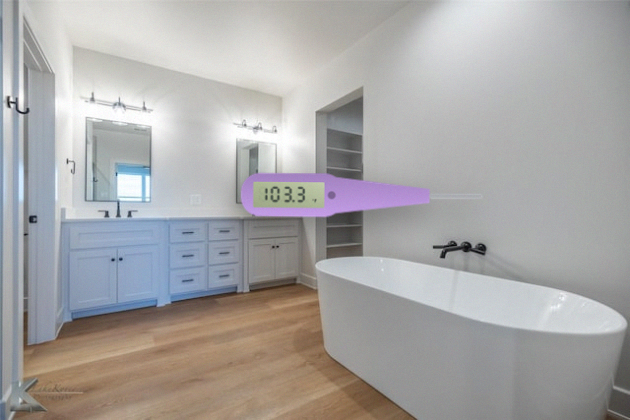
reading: **103.3** °F
